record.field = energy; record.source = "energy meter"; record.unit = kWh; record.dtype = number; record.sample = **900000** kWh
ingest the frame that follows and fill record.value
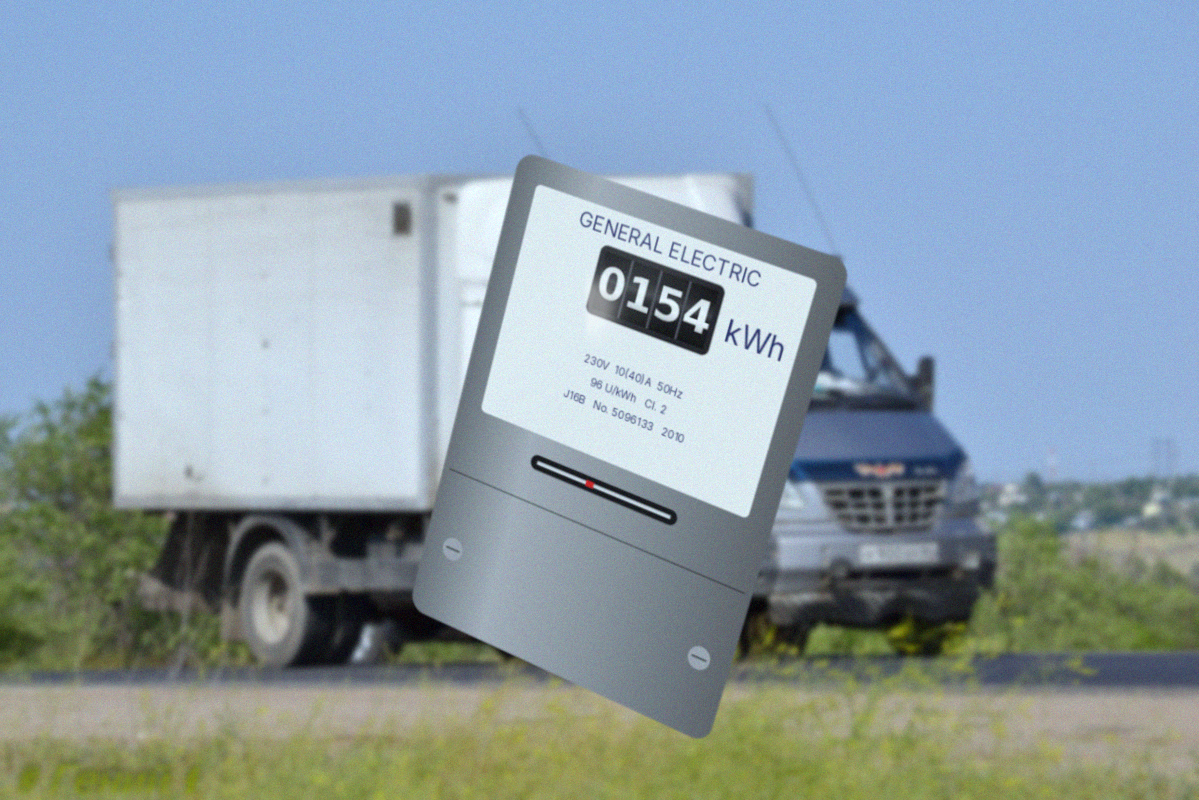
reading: **154** kWh
